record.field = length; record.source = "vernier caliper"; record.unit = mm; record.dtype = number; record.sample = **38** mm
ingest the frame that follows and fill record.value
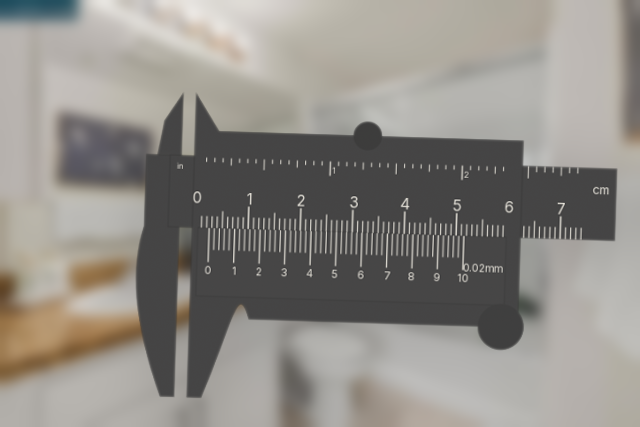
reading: **2.5** mm
